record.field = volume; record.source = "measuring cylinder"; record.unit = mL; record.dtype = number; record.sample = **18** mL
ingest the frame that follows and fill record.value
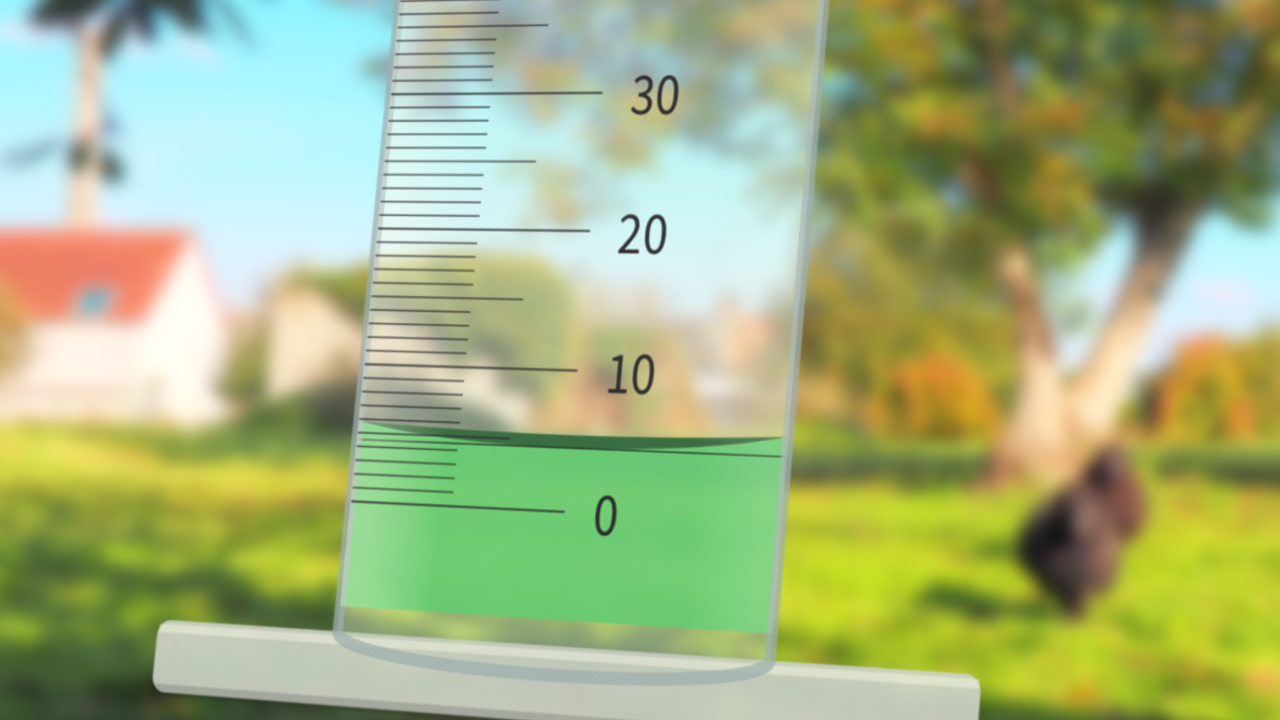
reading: **4.5** mL
